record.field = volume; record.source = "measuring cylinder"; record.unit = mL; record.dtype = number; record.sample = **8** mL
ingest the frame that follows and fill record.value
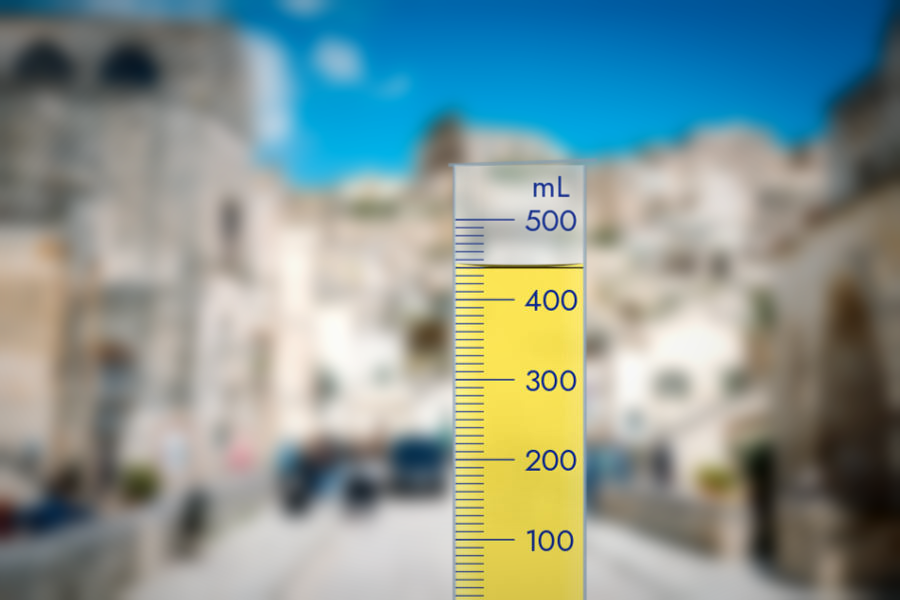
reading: **440** mL
